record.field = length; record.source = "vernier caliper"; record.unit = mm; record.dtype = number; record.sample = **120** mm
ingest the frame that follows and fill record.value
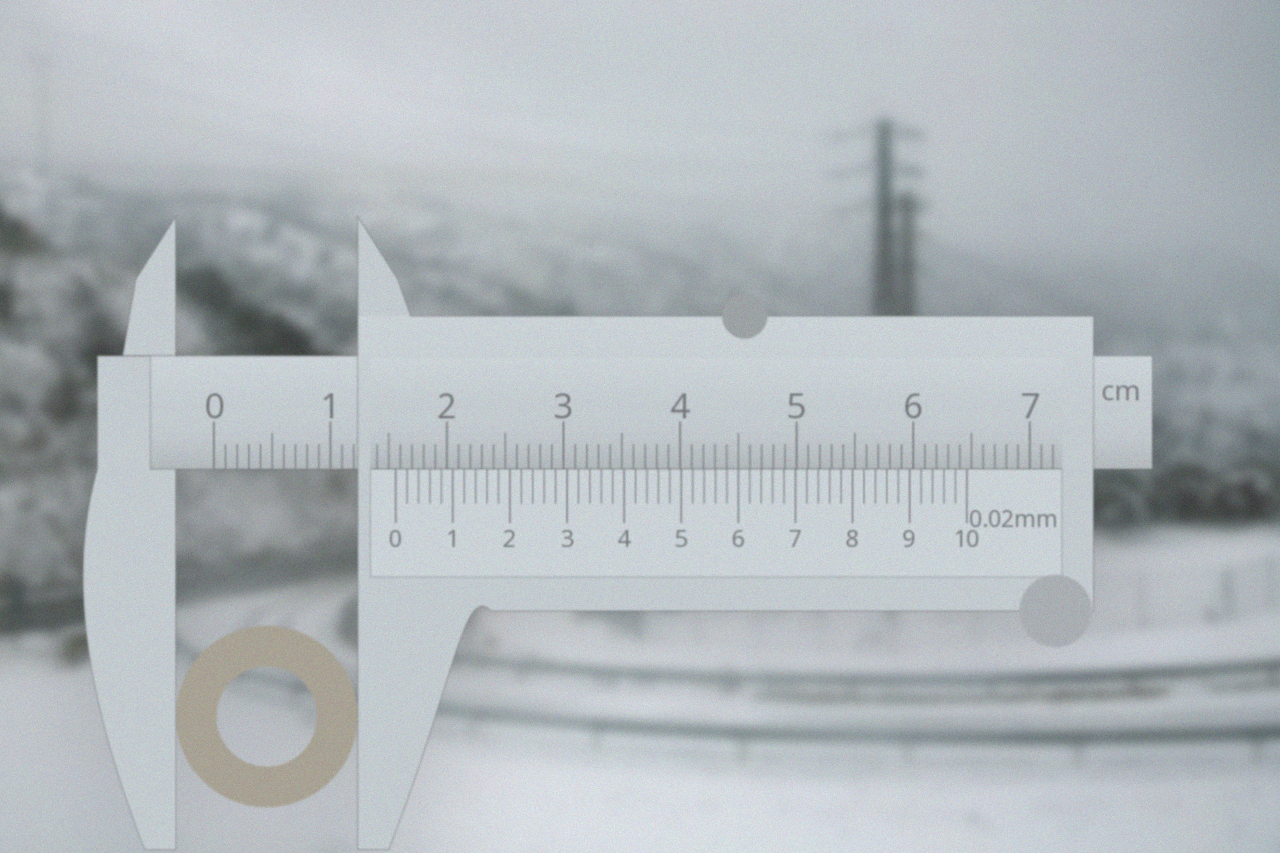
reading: **15.6** mm
